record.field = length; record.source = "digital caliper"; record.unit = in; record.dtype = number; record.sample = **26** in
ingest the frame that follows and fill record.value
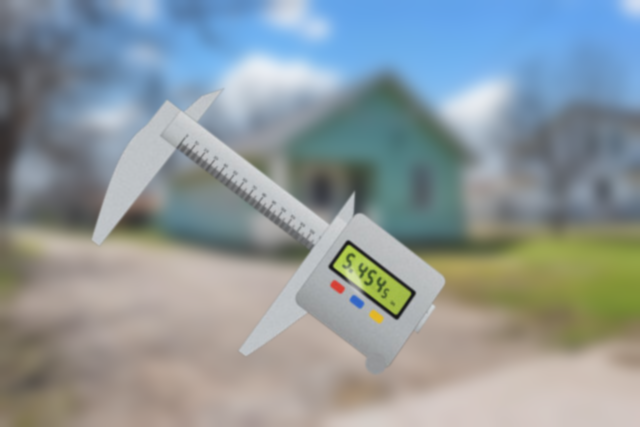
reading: **5.4545** in
